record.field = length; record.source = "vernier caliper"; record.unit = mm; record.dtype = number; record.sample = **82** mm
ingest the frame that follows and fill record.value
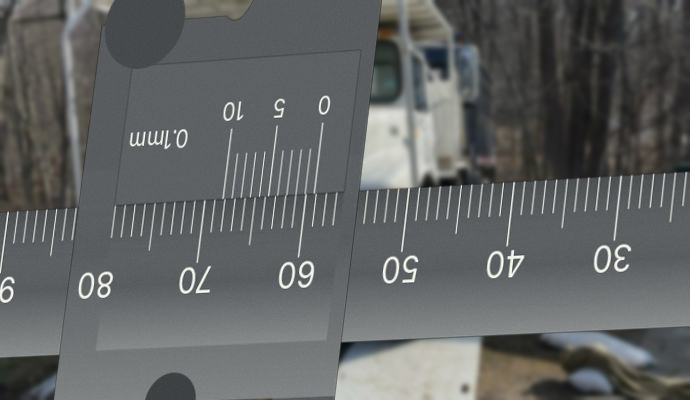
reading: **59.2** mm
